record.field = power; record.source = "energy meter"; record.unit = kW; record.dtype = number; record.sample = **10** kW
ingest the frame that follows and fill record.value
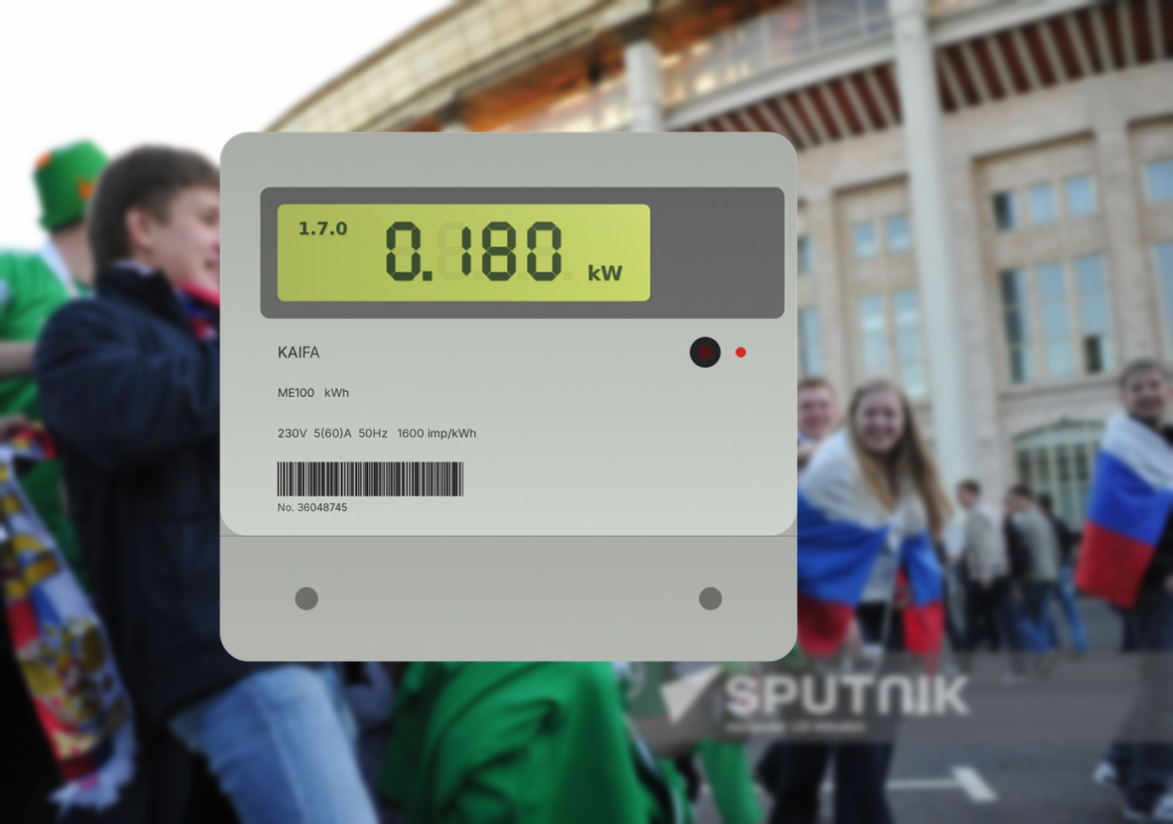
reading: **0.180** kW
